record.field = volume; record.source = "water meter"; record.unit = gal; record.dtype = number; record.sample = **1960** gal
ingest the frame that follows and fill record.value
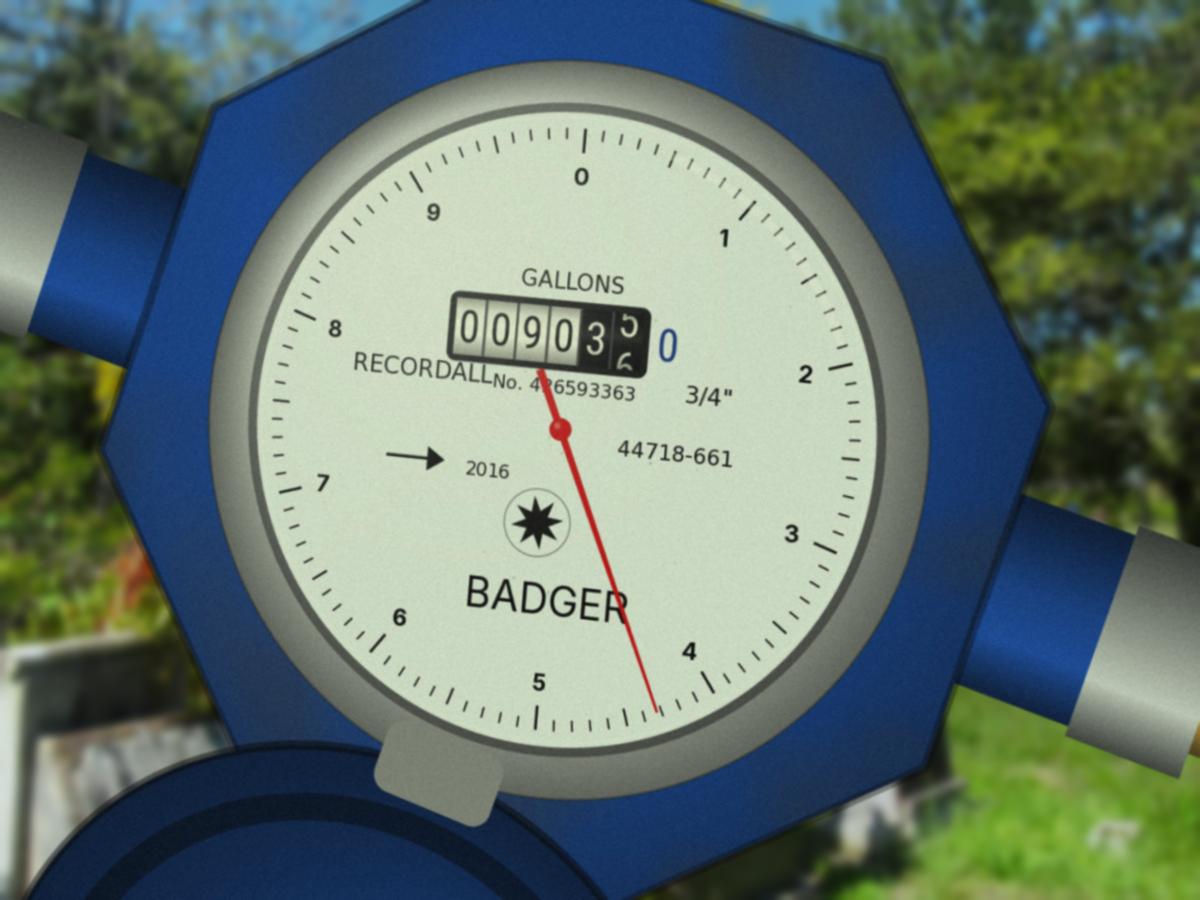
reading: **90354.3** gal
